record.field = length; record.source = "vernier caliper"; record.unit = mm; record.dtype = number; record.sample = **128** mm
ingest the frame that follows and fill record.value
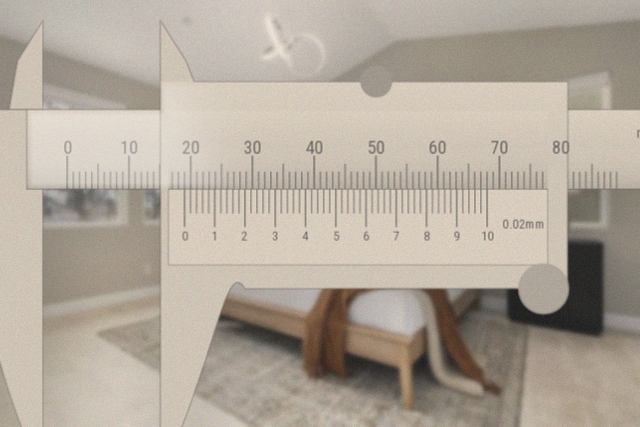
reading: **19.0** mm
